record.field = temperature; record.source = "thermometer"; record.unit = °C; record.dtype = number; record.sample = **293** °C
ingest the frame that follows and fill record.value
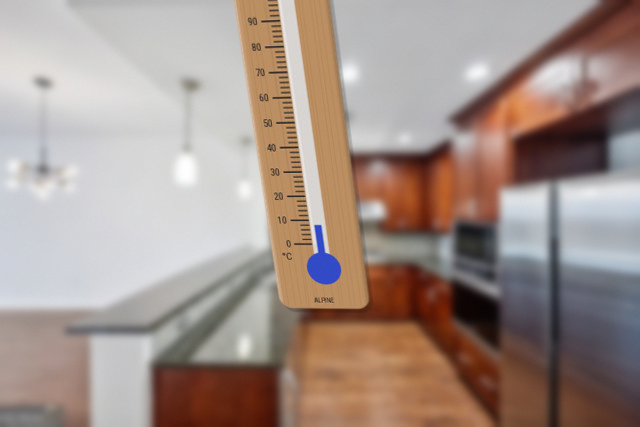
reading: **8** °C
